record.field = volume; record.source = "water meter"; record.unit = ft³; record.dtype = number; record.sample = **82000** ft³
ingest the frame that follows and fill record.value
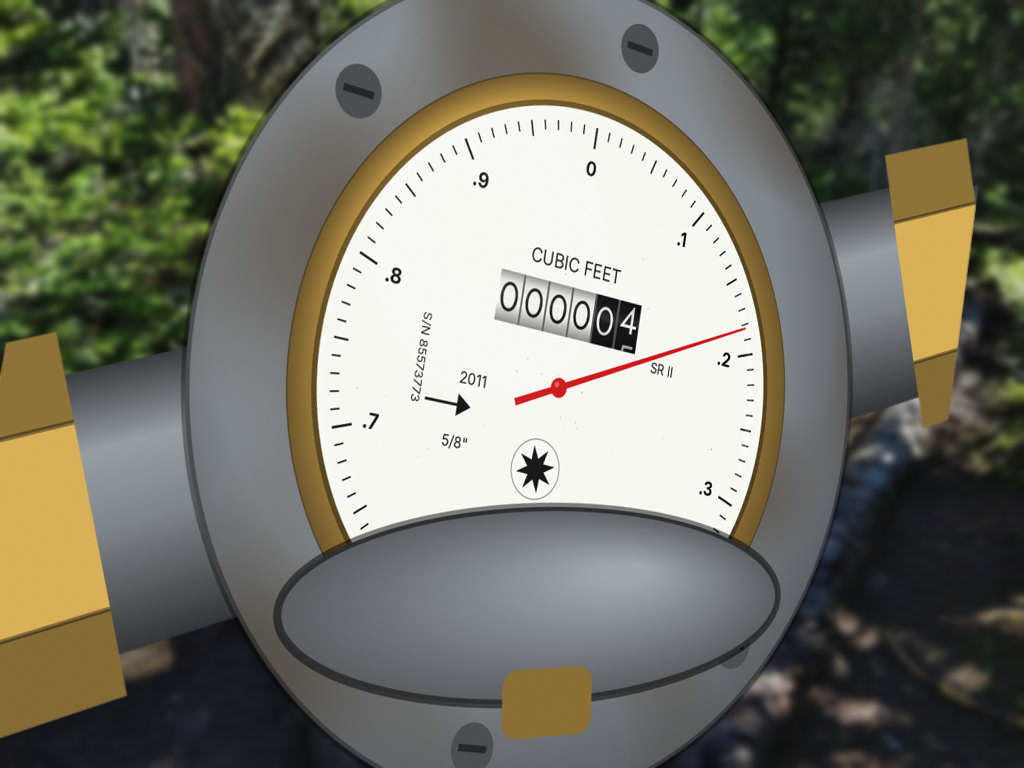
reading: **4.18** ft³
